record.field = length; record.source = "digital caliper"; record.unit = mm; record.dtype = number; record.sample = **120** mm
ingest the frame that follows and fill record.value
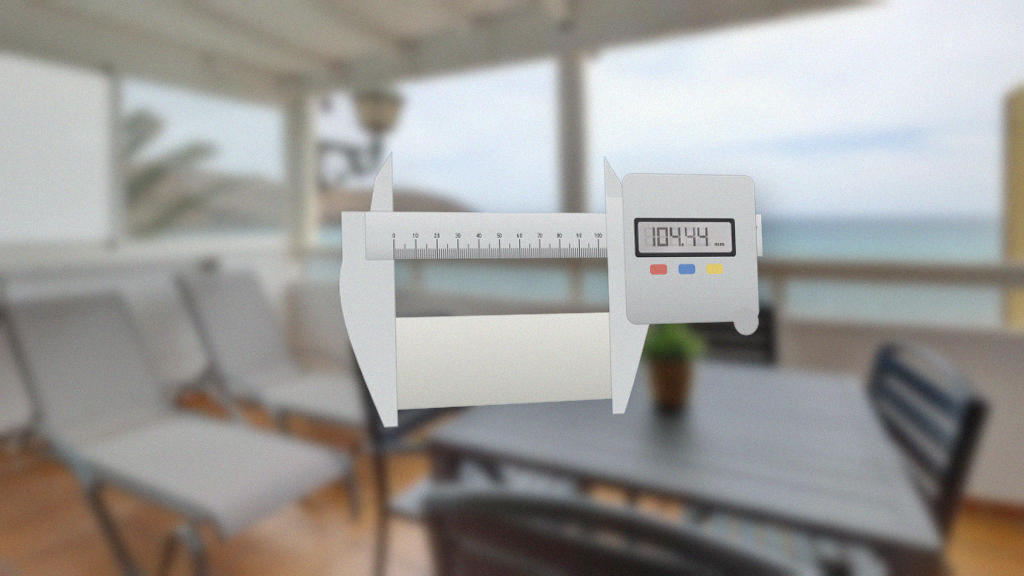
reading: **104.44** mm
